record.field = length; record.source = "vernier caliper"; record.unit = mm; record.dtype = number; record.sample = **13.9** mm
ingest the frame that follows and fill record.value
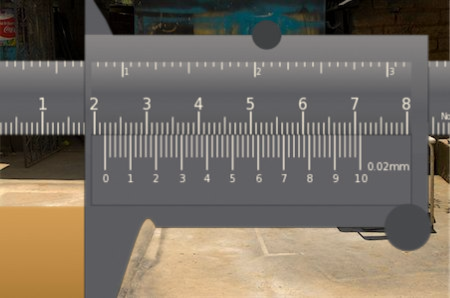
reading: **22.0** mm
